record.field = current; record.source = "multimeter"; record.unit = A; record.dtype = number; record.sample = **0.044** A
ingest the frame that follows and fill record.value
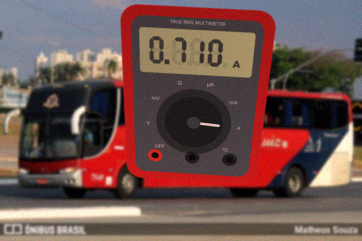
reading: **0.710** A
